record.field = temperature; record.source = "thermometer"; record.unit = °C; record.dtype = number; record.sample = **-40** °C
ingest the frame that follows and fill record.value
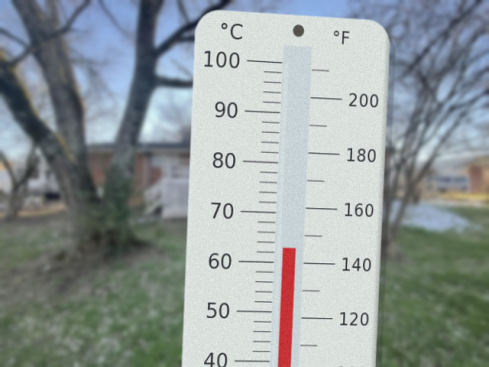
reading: **63** °C
